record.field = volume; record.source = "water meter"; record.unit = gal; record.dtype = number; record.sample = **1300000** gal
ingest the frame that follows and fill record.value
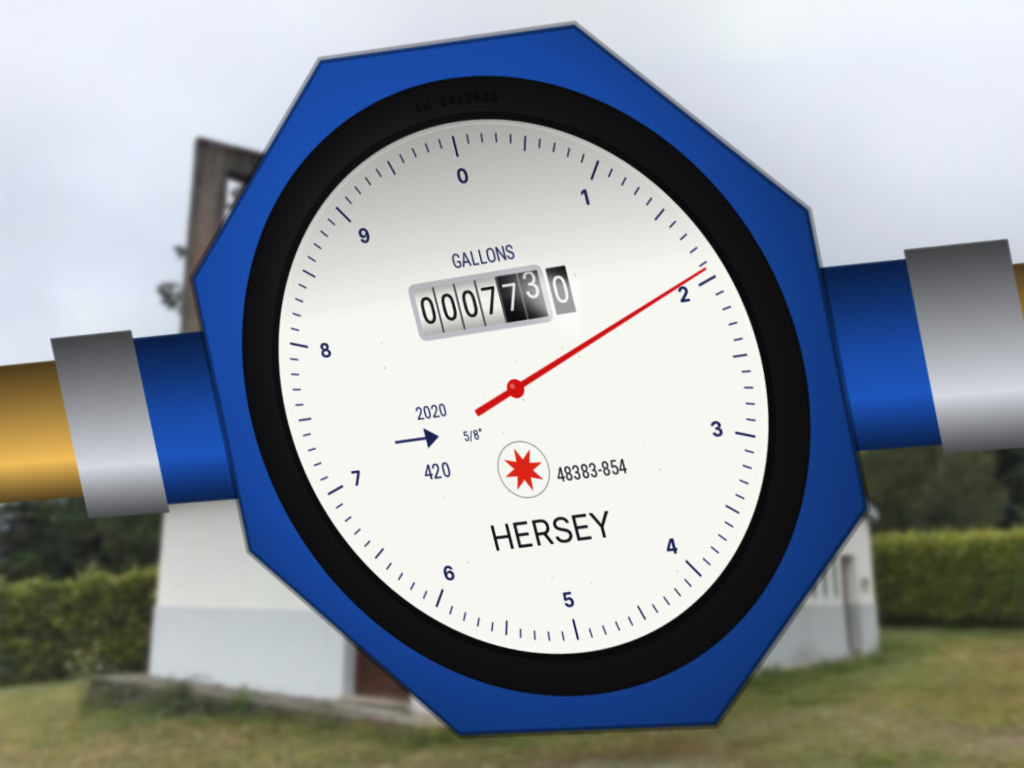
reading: **7731.9** gal
